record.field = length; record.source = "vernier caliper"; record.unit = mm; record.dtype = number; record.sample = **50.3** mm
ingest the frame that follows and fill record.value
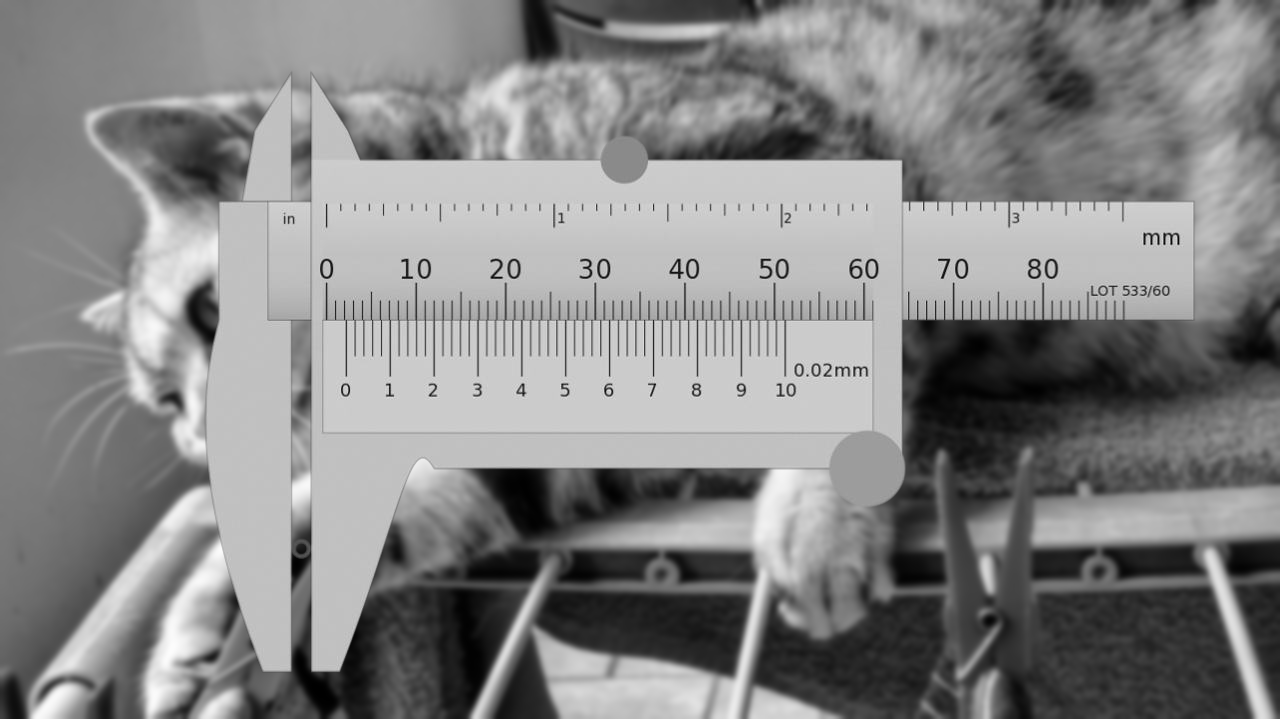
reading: **2.2** mm
